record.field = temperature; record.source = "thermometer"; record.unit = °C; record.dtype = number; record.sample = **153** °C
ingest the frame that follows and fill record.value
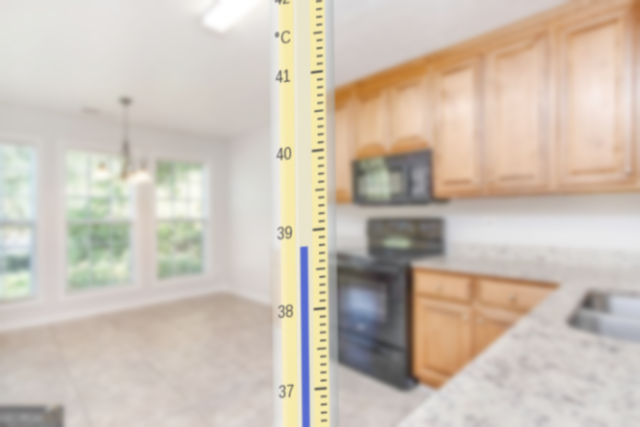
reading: **38.8** °C
